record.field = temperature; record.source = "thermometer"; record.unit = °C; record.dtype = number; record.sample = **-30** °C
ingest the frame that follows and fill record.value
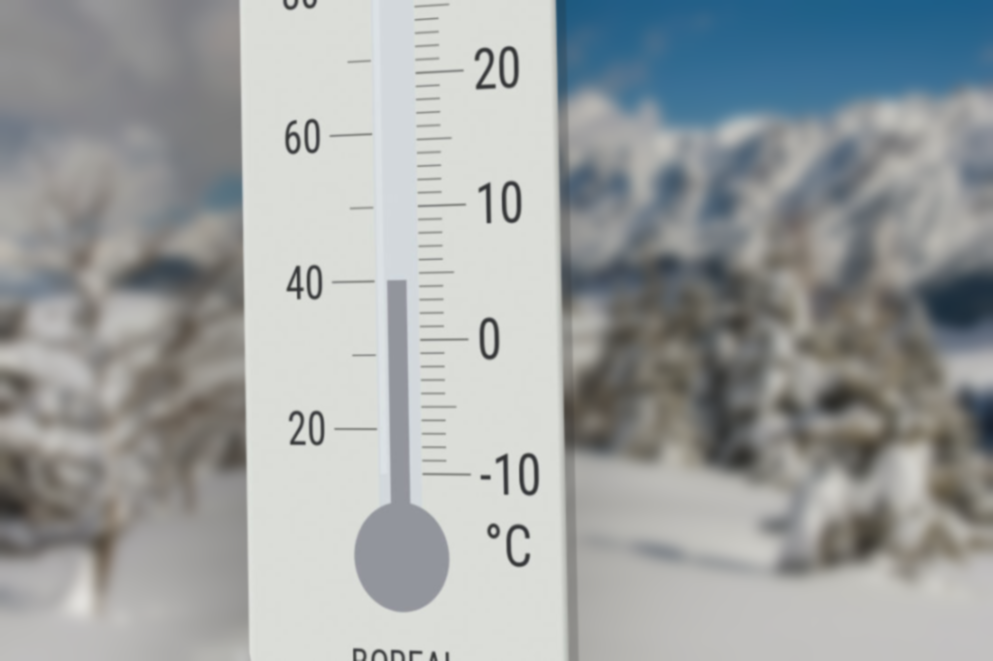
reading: **4.5** °C
